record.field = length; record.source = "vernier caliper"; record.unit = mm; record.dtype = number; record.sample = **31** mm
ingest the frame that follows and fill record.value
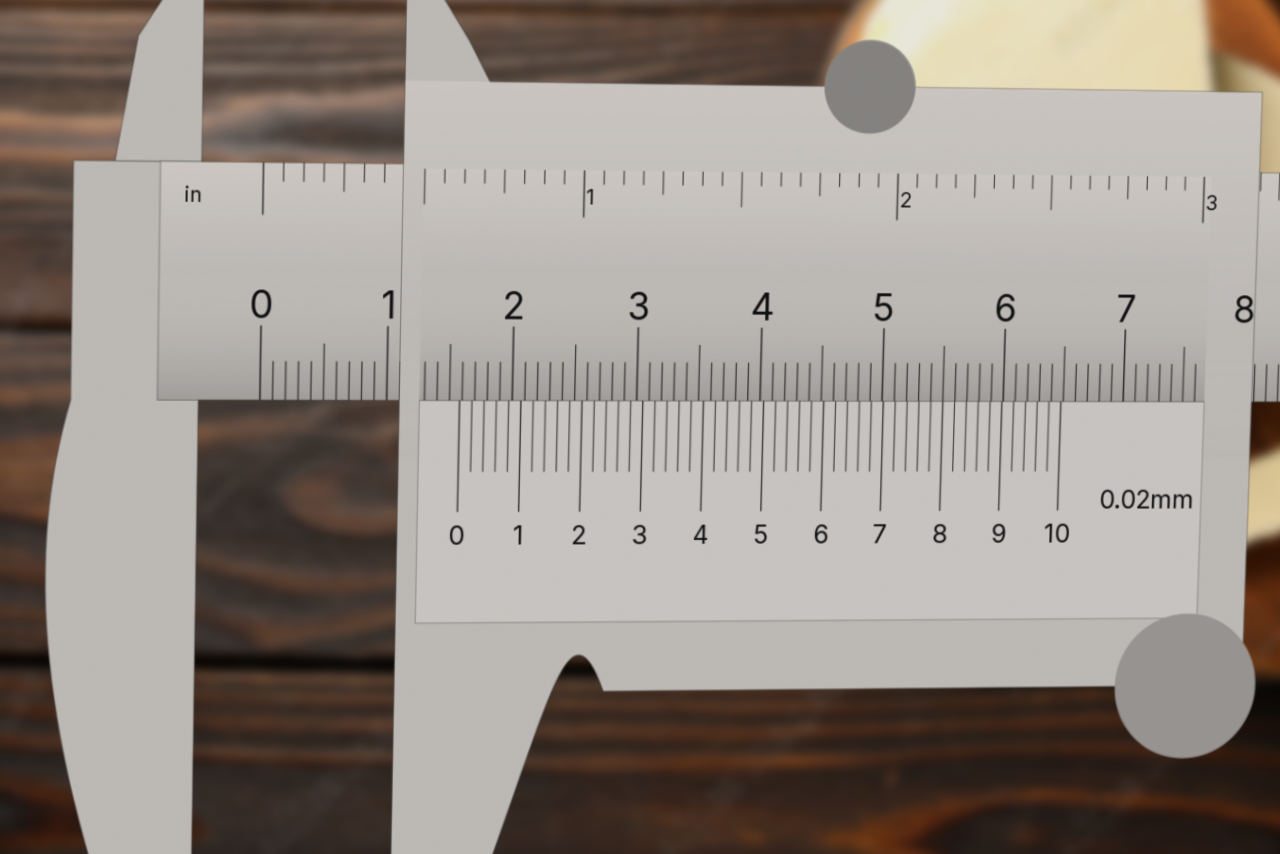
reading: **15.8** mm
